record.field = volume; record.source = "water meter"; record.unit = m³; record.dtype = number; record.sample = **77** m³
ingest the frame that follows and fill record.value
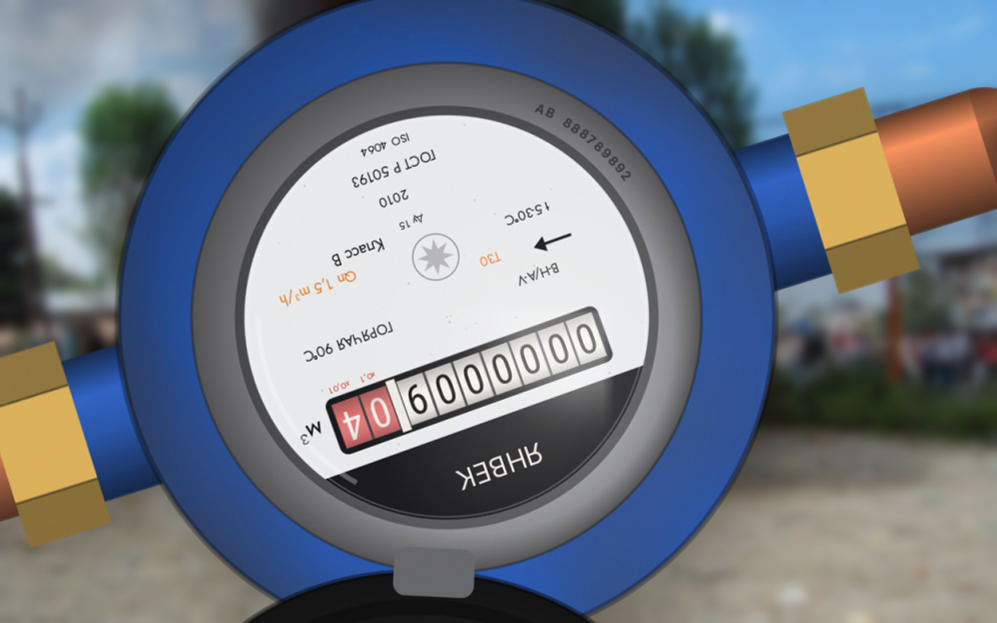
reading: **9.04** m³
